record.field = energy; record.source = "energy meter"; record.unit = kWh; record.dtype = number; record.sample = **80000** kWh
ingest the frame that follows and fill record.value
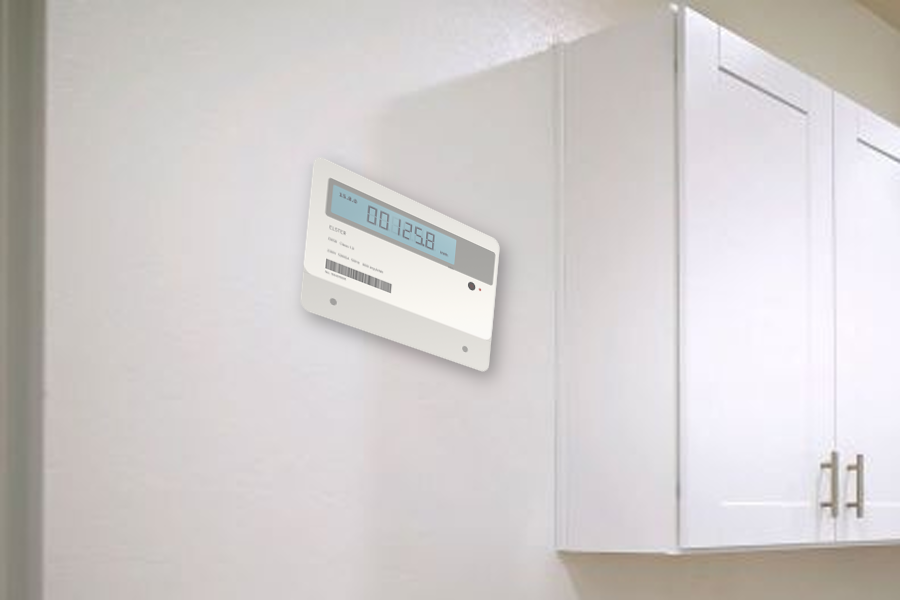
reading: **125.8** kWh
